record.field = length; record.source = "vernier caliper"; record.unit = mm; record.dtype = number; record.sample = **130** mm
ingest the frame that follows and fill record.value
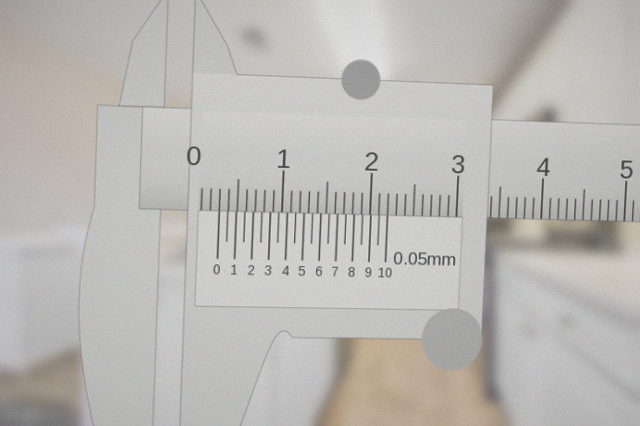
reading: **3.0** mm
